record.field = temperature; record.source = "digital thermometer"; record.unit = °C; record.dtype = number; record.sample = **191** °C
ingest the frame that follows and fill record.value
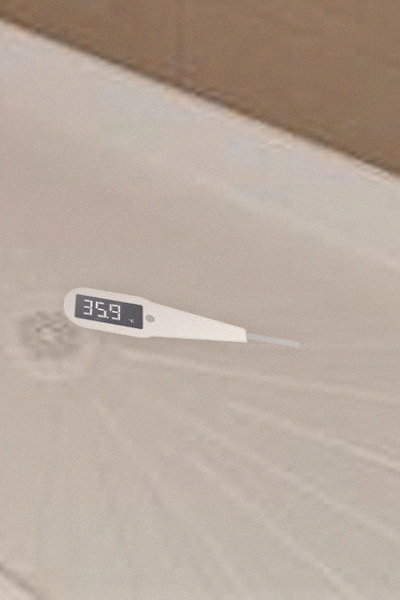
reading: **35.9** °C
